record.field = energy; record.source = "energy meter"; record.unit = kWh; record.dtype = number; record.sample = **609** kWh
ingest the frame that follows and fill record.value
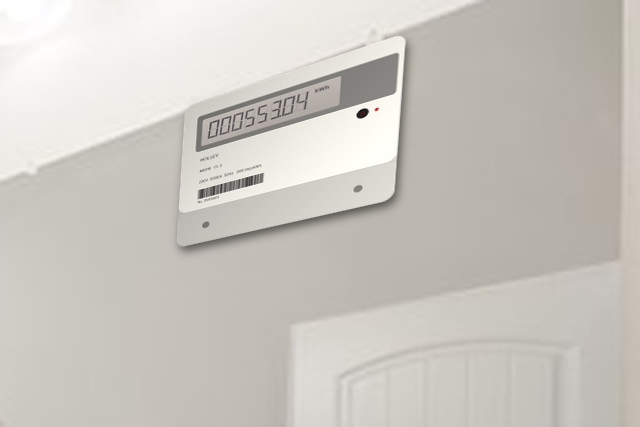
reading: **553.04** kWh
